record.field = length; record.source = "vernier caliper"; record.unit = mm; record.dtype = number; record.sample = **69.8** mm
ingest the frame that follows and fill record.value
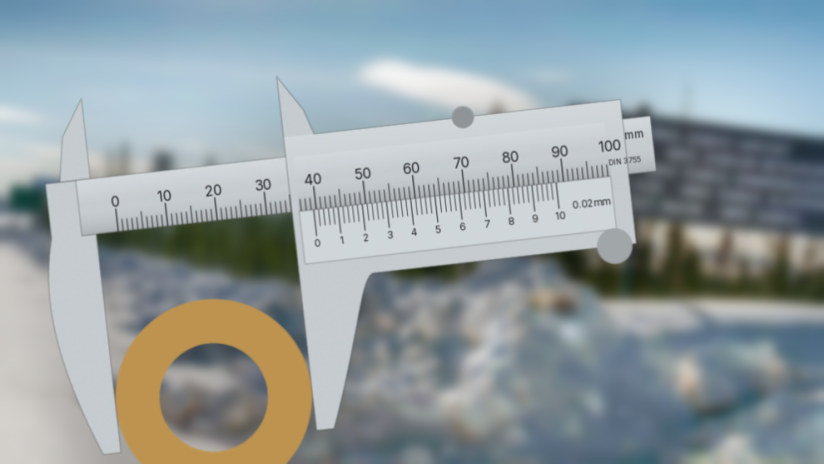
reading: **39.5** mm
